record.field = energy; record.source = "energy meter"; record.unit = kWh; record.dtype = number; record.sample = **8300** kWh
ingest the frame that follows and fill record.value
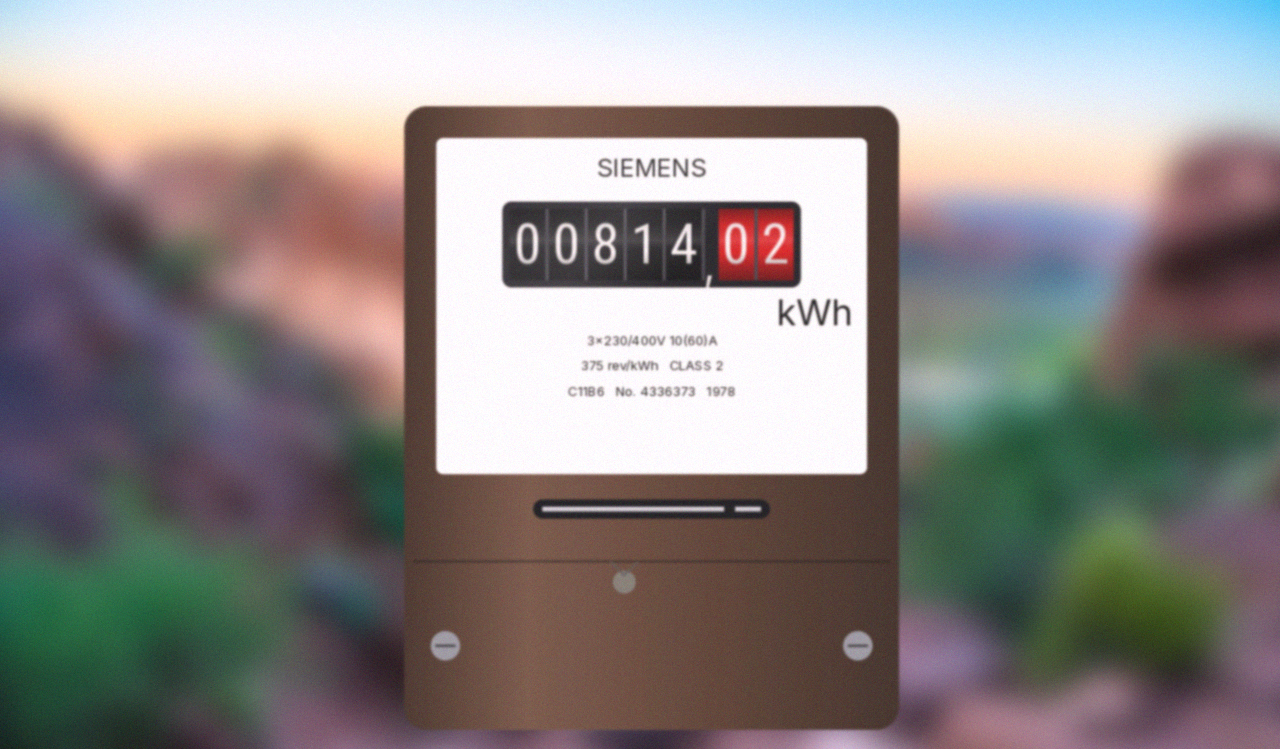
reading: **814.02** kWh
